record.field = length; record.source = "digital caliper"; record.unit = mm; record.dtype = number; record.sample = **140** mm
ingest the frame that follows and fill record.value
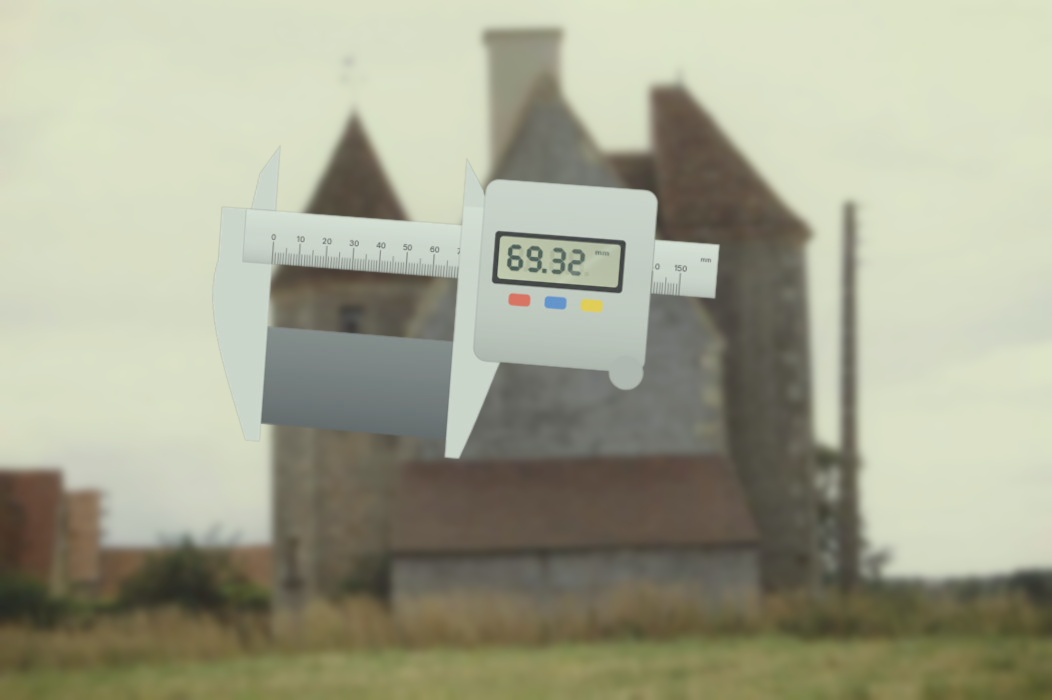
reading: **69.32** mm
